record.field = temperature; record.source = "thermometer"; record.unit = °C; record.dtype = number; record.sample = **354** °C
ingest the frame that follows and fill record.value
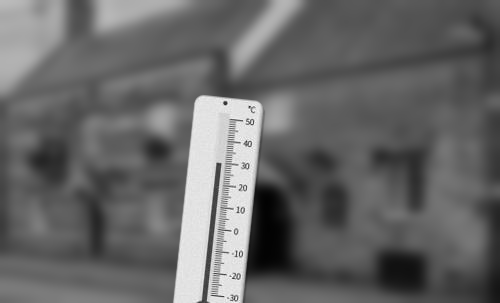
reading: **30** °C
